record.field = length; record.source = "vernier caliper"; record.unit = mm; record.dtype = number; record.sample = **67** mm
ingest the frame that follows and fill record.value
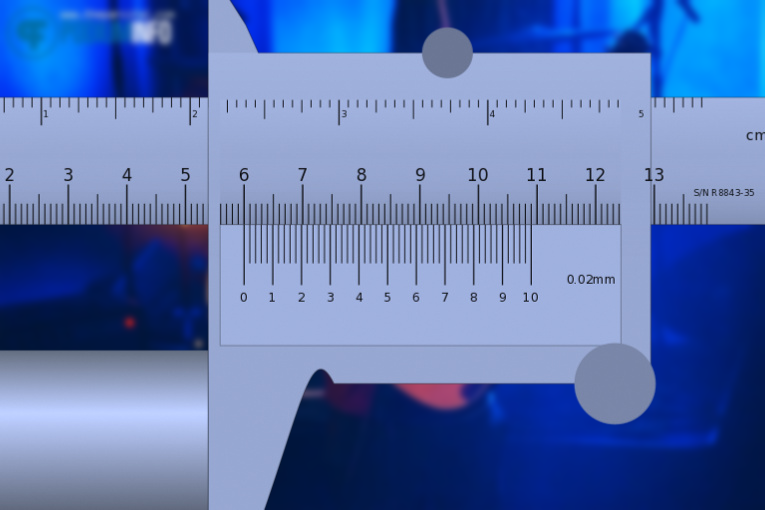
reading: **60.0** mm
